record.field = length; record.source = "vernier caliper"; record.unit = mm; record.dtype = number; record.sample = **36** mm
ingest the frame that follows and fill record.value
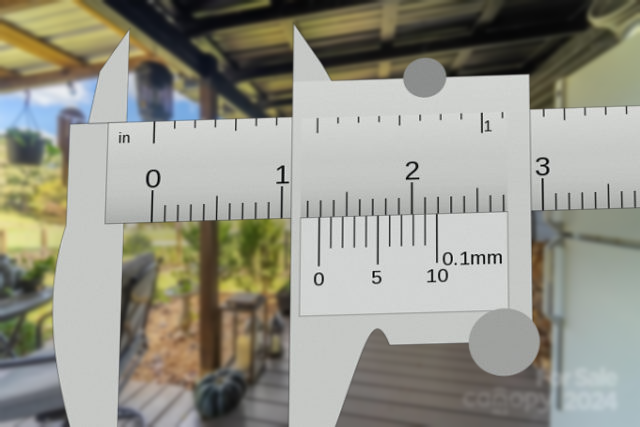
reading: **12.9** mm
